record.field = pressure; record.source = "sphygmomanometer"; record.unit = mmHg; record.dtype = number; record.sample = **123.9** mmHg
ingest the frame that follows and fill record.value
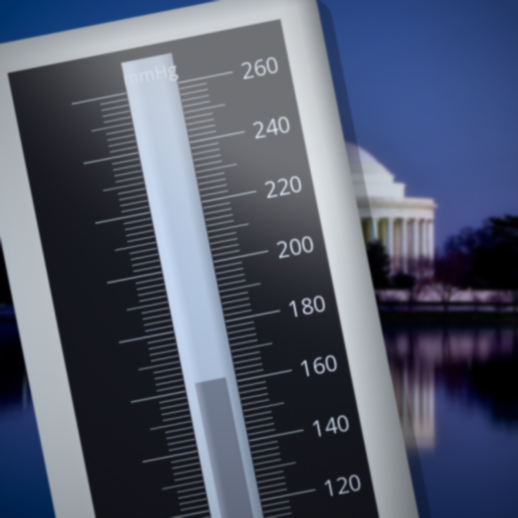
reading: **162** mmHg
